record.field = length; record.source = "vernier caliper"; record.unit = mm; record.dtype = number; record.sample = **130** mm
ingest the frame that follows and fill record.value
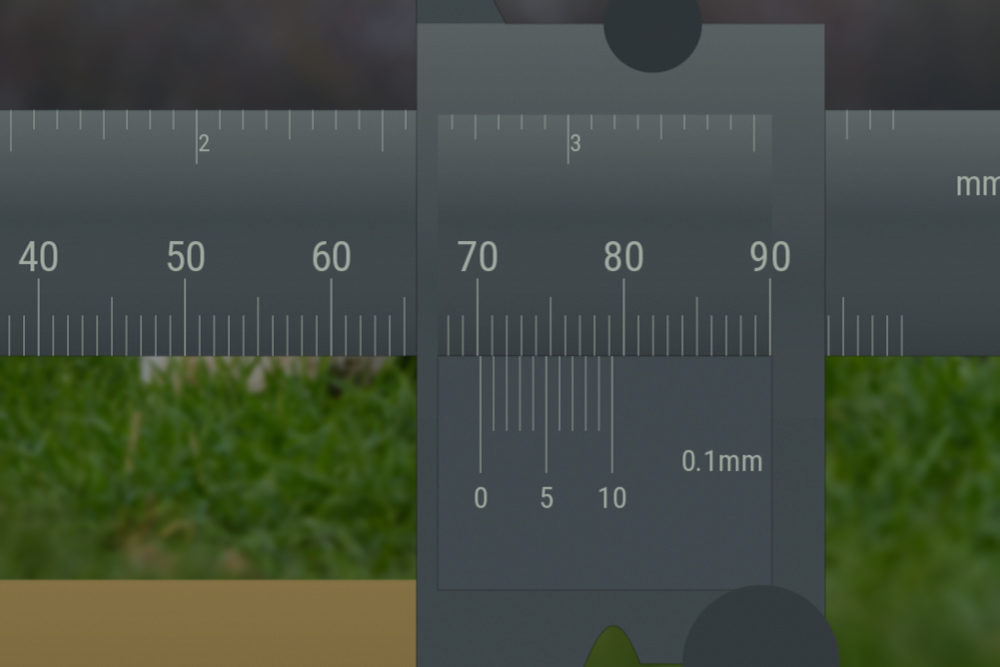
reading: **70.2** mm
